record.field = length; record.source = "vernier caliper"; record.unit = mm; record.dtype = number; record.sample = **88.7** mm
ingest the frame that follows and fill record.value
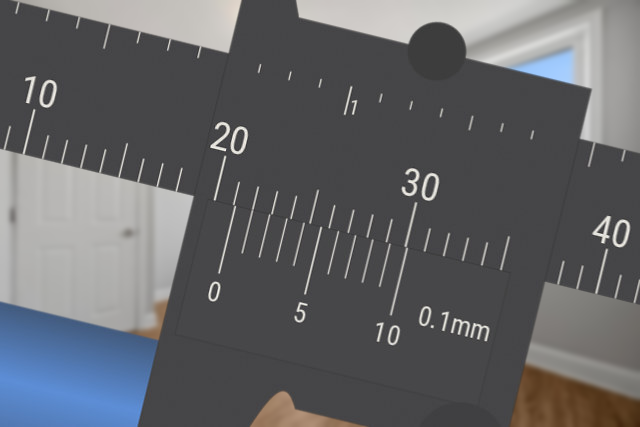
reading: **21.1** mm
